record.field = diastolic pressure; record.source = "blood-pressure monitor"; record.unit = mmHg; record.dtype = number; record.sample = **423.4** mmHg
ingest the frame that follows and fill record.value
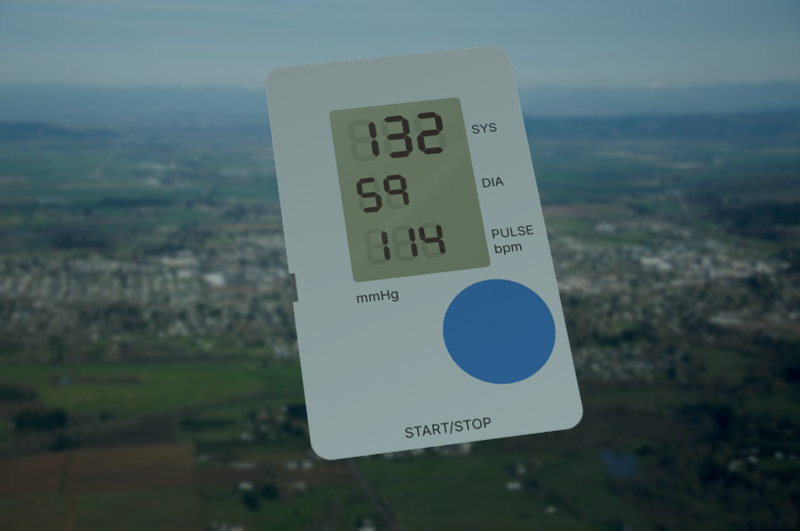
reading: **59** mmHg
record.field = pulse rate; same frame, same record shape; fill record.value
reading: **114** bpm
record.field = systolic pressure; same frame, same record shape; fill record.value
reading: **132** mmHg
